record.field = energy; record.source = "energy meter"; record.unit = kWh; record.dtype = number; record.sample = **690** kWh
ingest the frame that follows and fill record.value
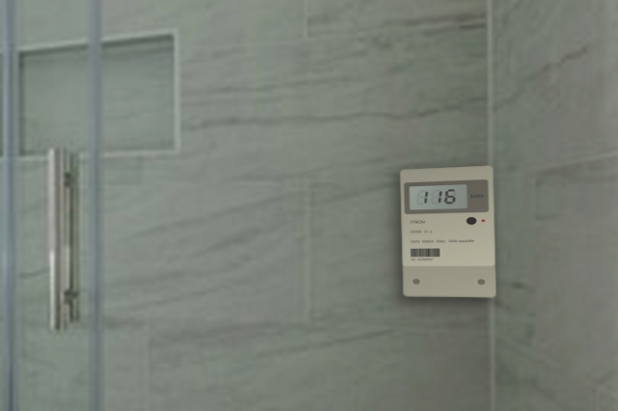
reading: **116** kWh
